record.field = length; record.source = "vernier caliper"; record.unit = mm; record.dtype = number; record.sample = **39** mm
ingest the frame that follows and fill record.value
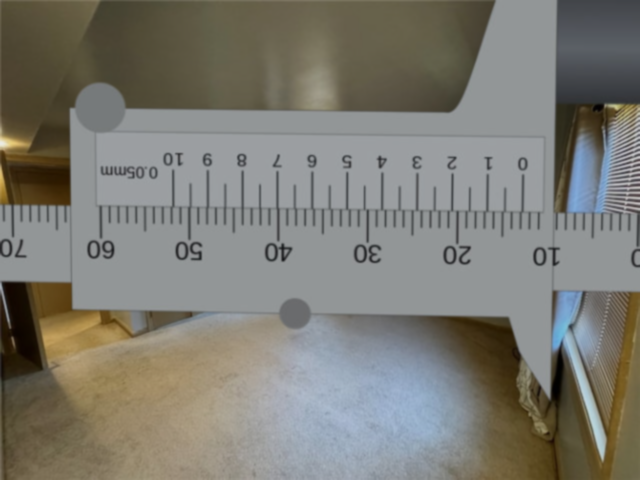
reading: **12.8** mm
